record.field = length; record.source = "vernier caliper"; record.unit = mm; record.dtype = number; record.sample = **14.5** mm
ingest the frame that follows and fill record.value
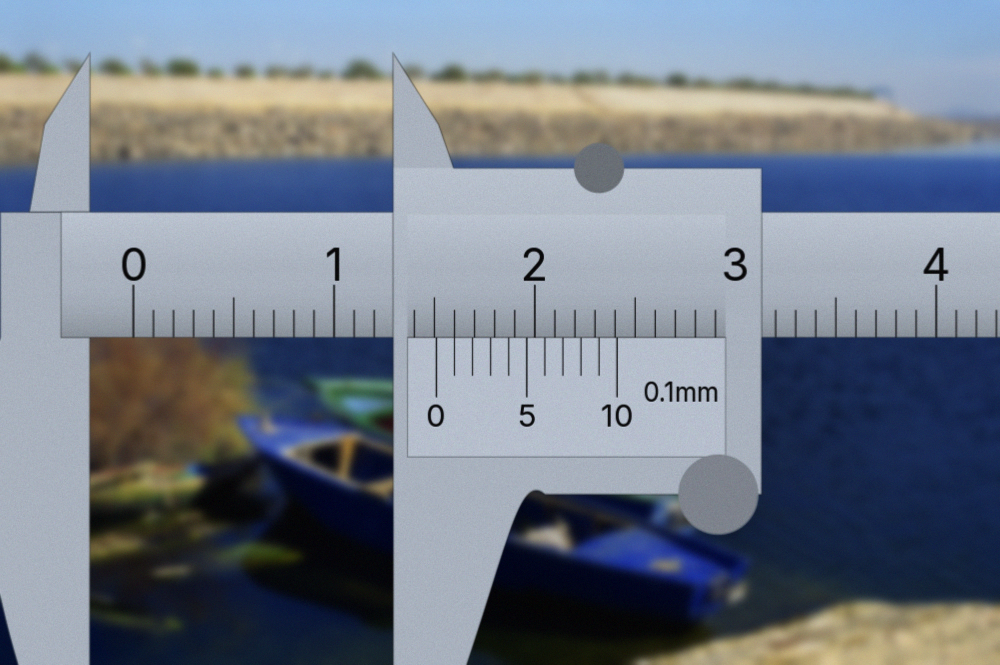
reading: **15.1** mm
